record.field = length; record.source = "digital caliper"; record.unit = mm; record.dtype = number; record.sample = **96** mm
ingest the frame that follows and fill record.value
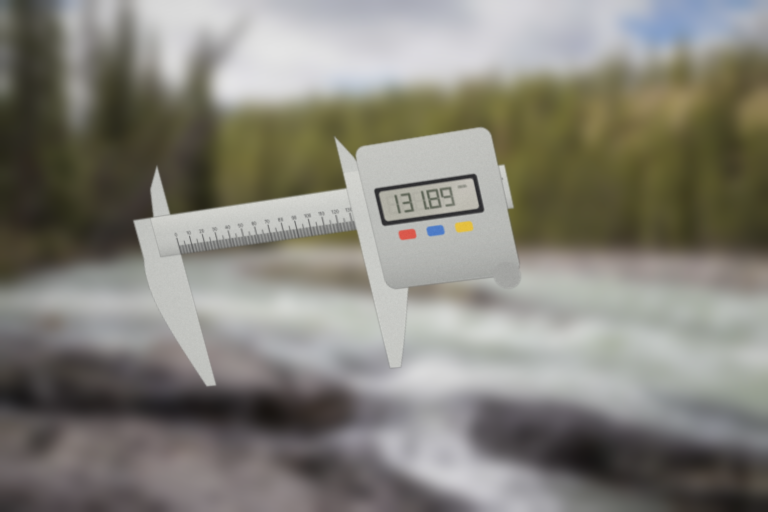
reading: **131.89** mm
